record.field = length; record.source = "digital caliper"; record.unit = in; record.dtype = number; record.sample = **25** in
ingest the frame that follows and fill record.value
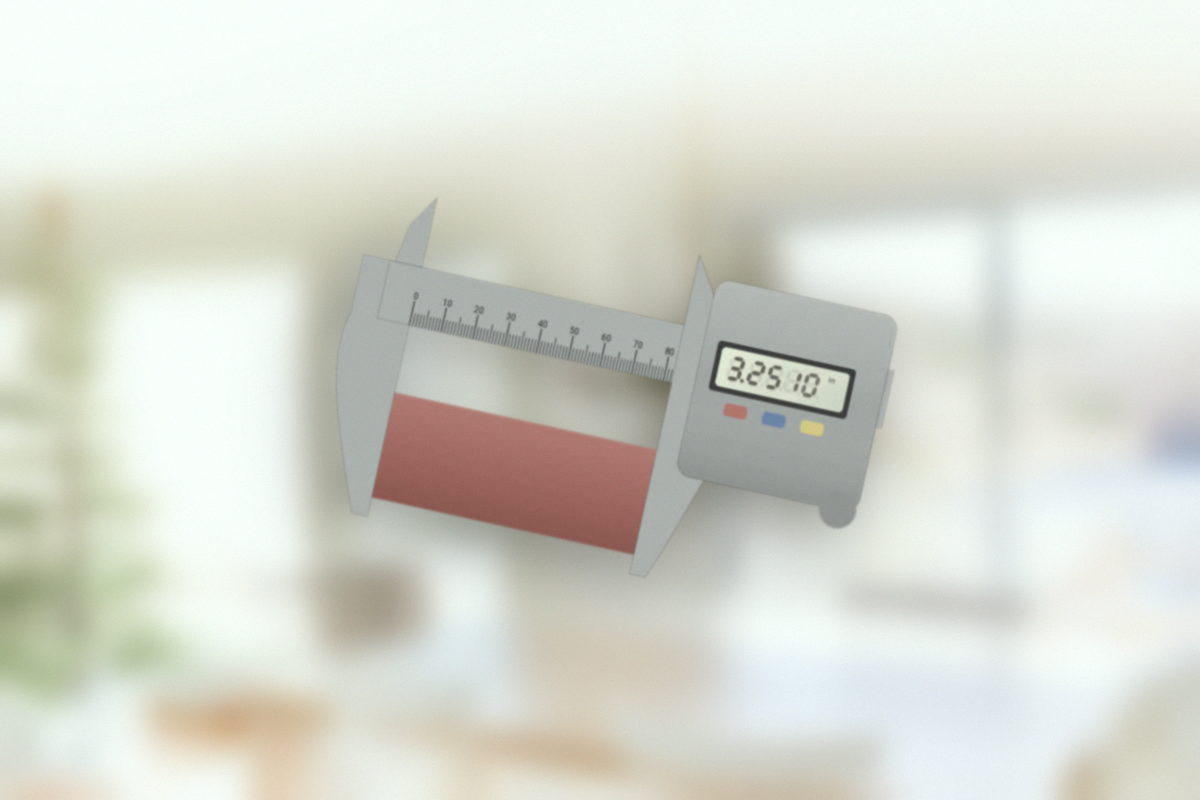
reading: **3.2510** in
